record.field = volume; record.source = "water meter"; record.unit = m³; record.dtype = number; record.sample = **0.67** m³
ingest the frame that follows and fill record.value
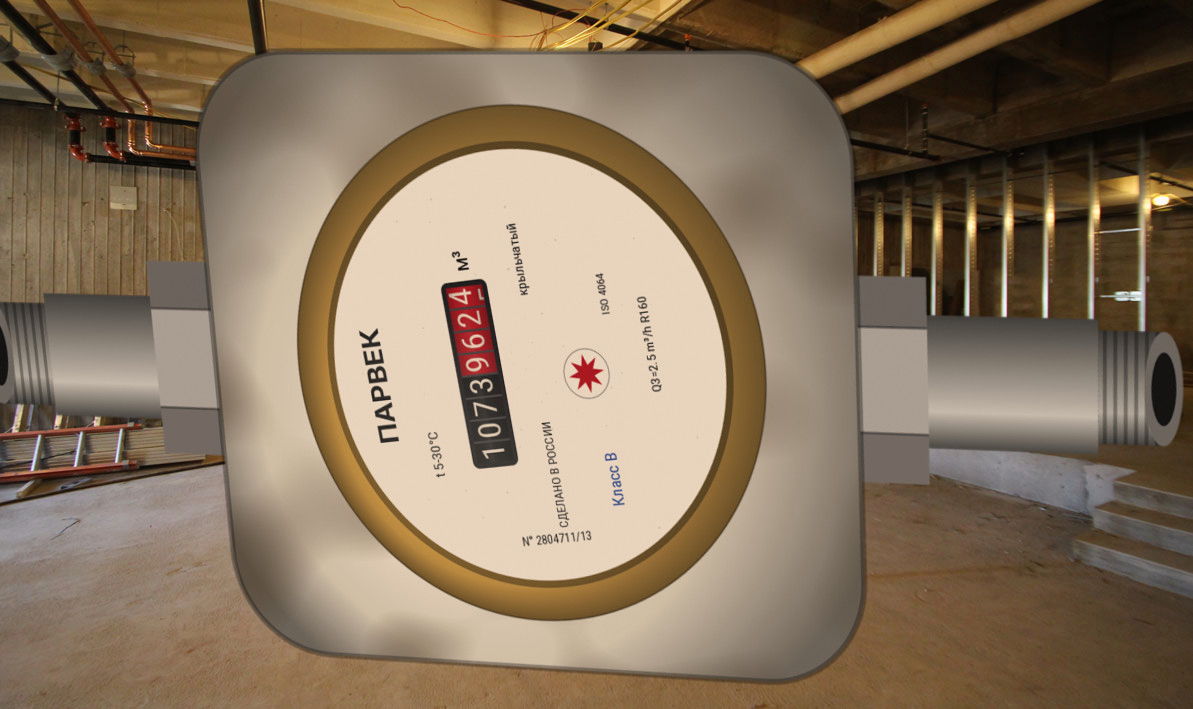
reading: **1073.9624** m³
